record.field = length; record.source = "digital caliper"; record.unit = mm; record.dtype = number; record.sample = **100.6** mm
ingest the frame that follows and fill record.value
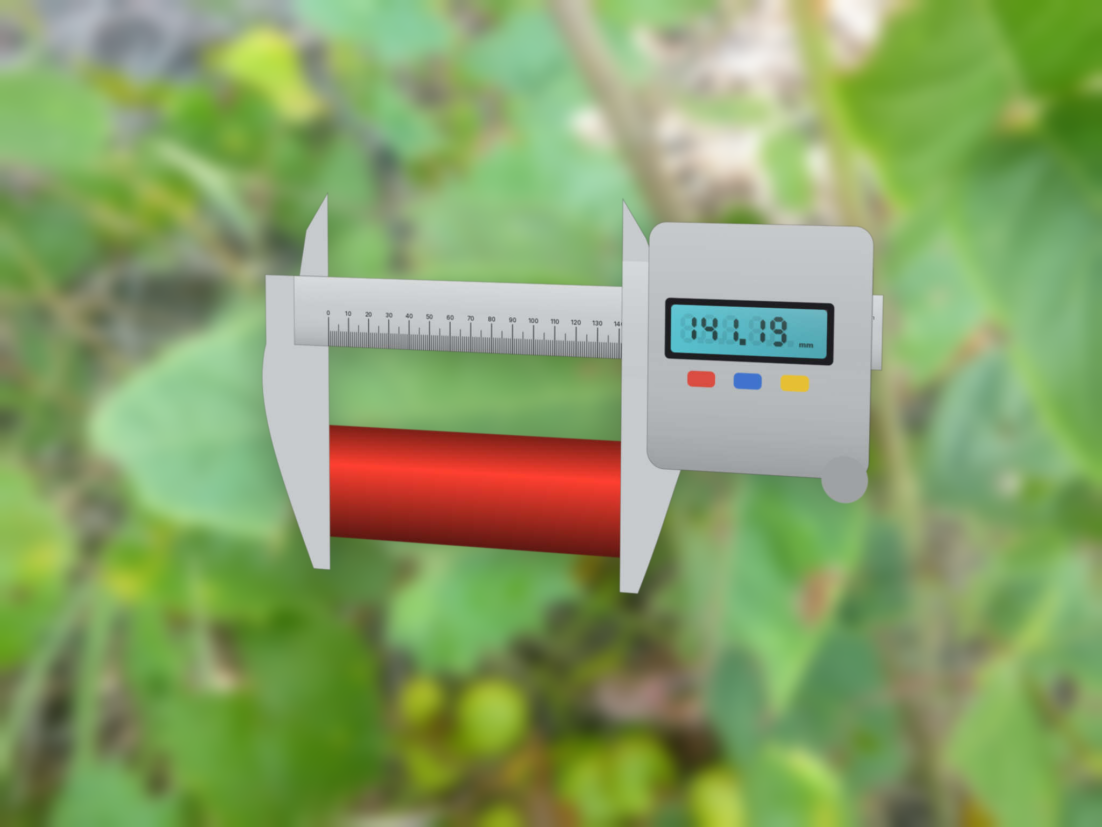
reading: **141.19** mm
